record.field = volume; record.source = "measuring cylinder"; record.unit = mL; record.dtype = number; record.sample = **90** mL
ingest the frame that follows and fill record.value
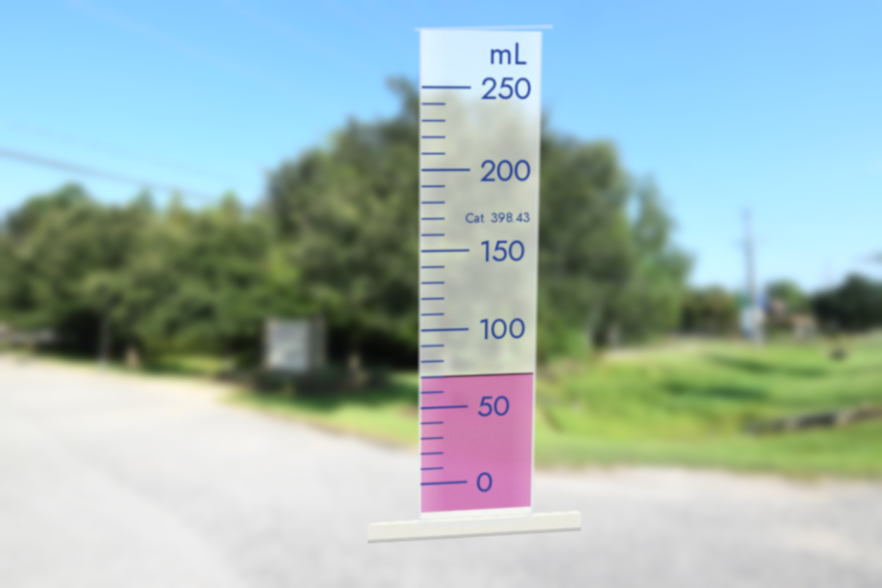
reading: **70** mL
